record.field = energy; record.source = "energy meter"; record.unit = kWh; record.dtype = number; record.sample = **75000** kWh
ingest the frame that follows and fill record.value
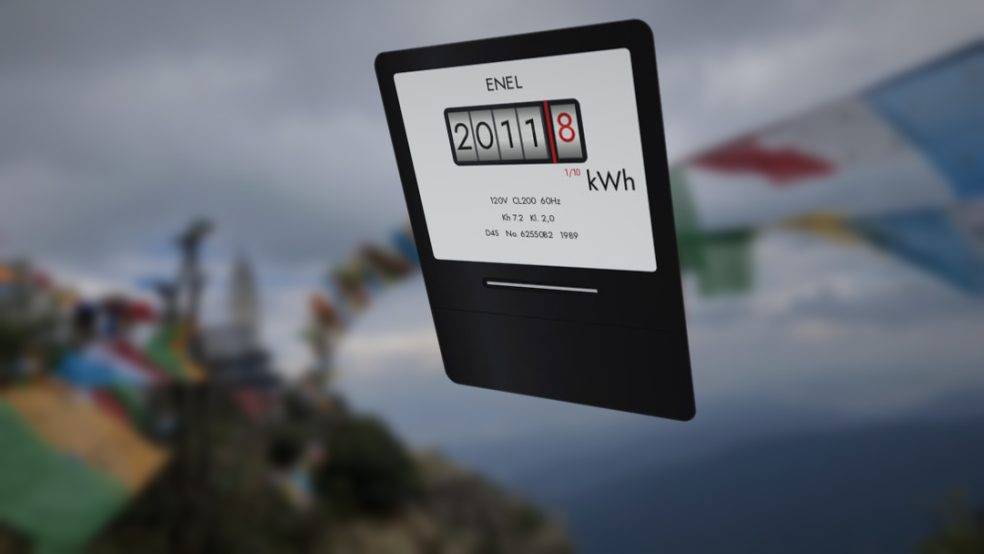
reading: **2011.8** kWh
